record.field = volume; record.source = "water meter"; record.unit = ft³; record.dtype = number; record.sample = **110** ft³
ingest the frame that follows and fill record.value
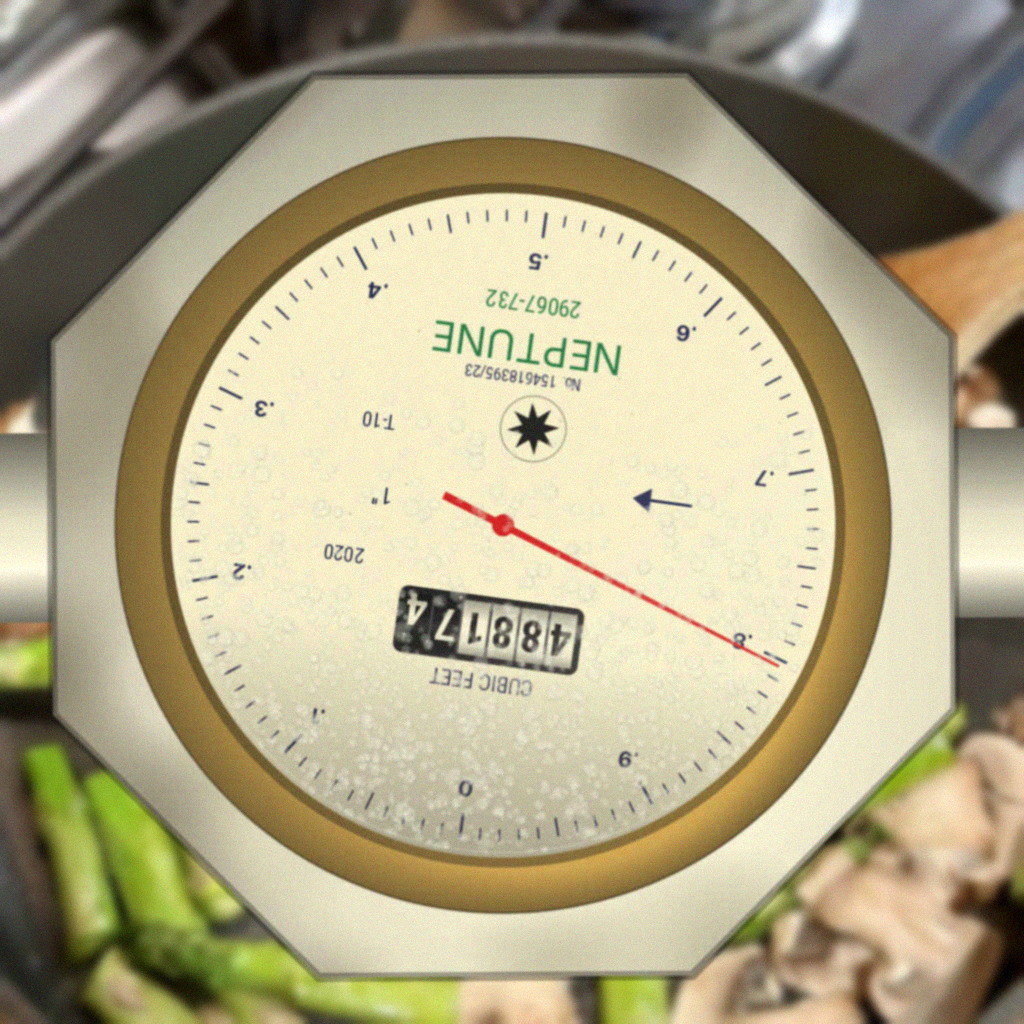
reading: **488173.80** ft³
